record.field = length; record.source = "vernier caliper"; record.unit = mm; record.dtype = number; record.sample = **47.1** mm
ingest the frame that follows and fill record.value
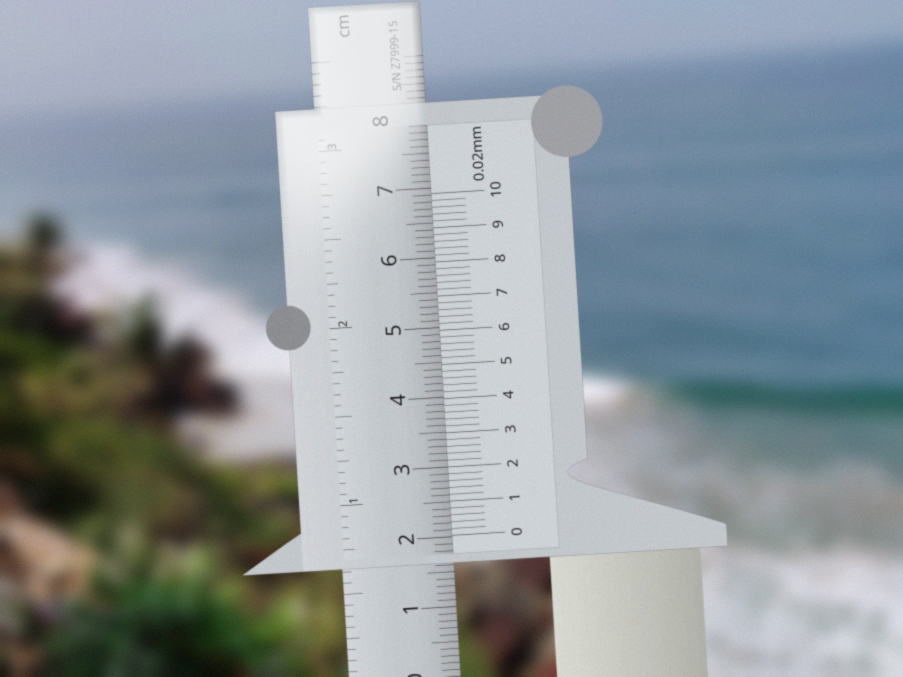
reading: **20.2** mm
